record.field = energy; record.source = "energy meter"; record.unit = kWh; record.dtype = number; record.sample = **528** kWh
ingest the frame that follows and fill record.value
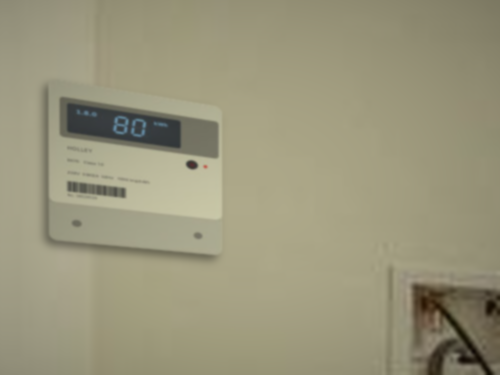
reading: **80** kWh
